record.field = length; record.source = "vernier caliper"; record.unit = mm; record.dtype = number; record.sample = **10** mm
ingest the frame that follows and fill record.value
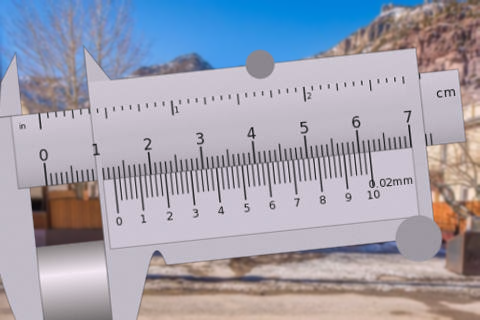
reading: **13.0** mm
